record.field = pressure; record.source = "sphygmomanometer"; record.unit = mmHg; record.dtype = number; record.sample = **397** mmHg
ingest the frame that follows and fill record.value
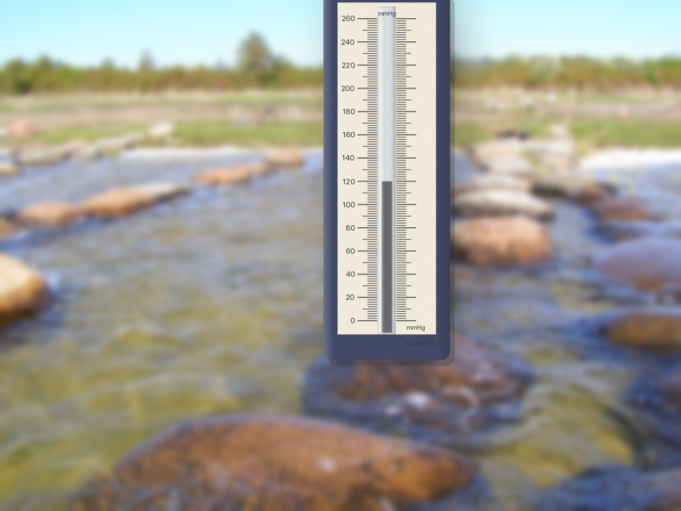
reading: **120** mmHg
